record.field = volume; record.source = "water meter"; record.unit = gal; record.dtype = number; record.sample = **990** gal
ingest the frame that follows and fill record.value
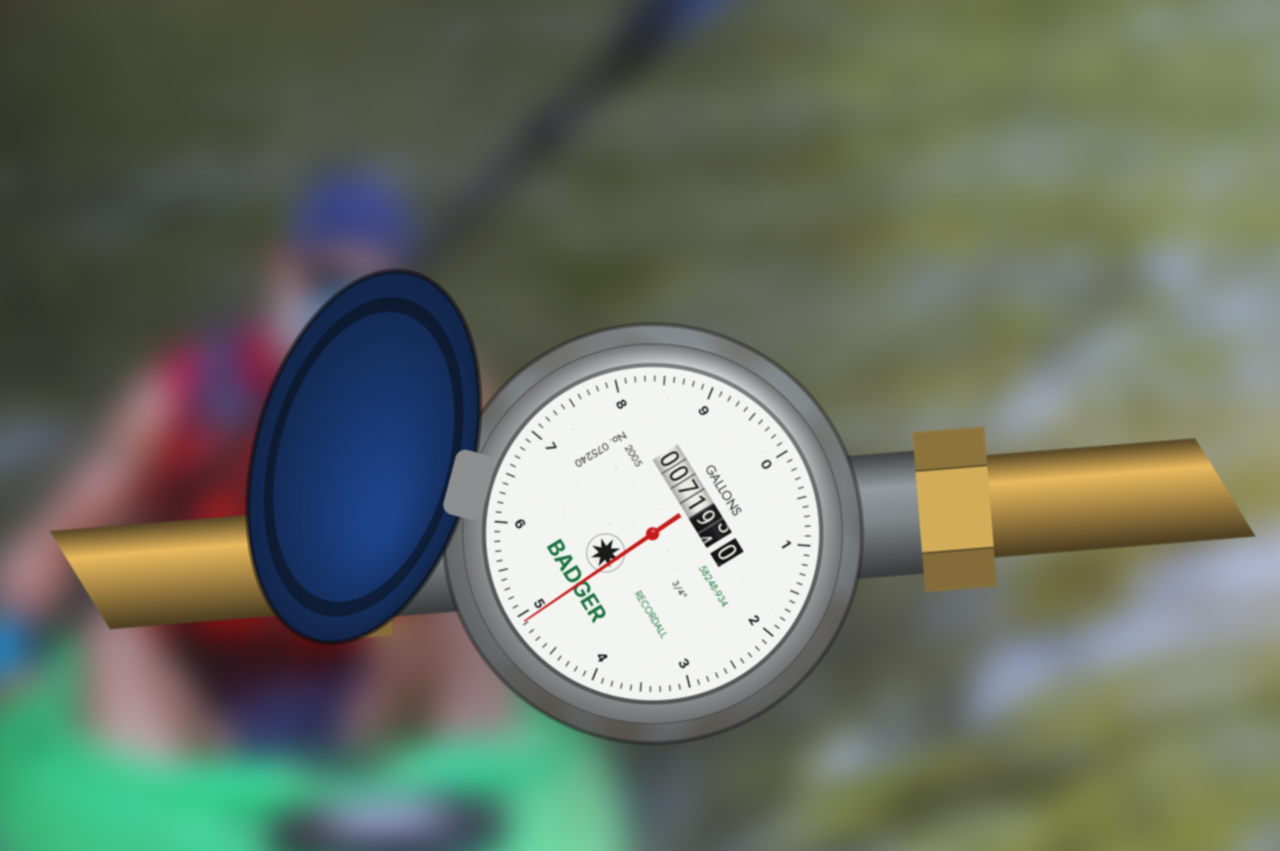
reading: **71934.9** gal
